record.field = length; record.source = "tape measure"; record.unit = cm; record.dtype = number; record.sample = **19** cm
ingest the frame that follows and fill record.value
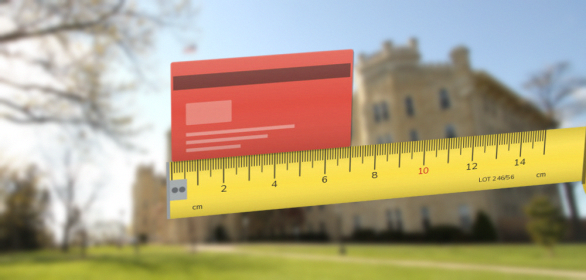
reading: **7** cm
